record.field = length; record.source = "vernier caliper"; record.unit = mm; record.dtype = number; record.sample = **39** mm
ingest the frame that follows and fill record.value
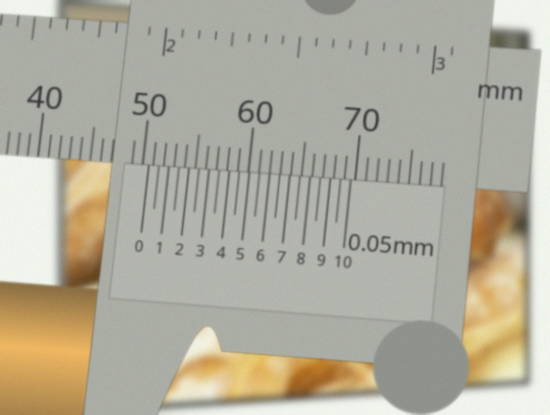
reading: **50.6** mm
